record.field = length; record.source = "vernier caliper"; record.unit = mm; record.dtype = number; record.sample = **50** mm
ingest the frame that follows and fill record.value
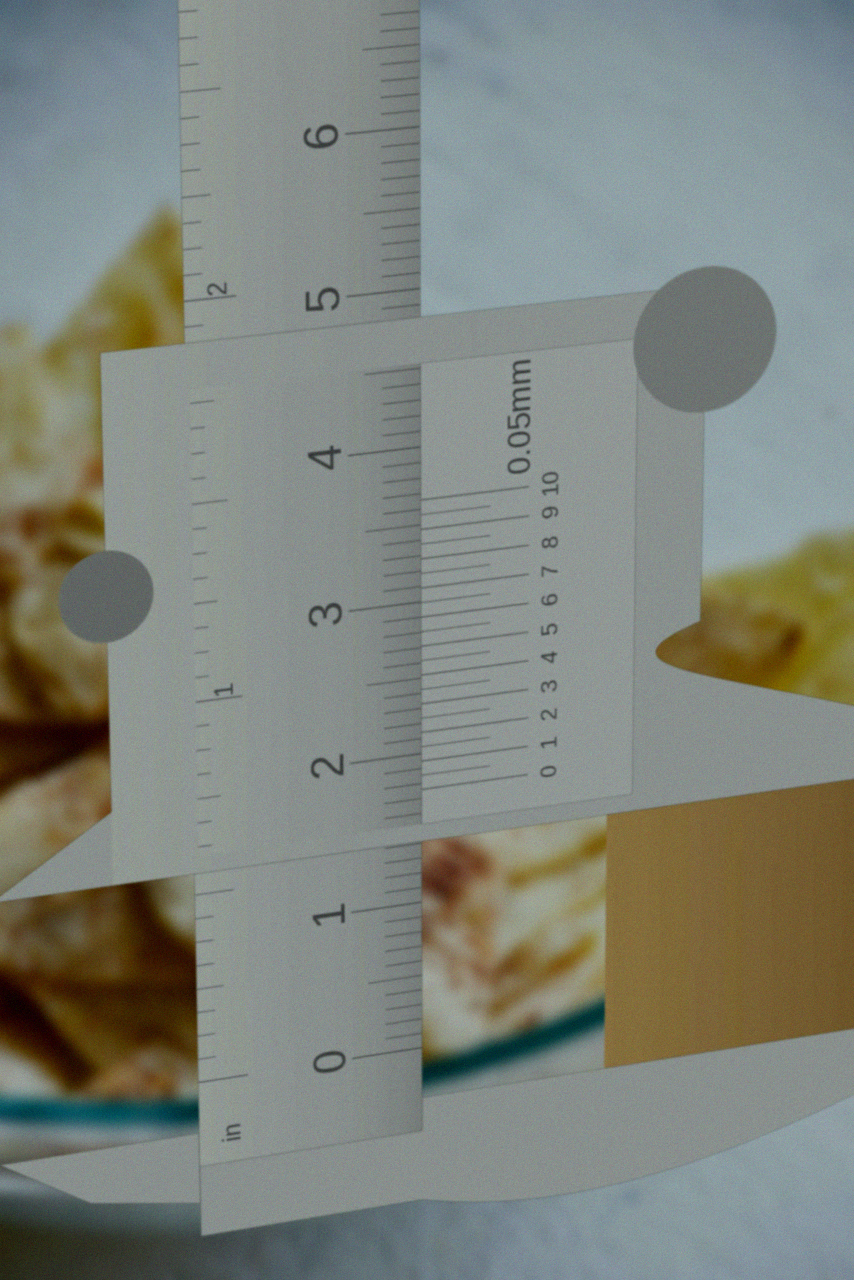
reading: **17.6** mm
